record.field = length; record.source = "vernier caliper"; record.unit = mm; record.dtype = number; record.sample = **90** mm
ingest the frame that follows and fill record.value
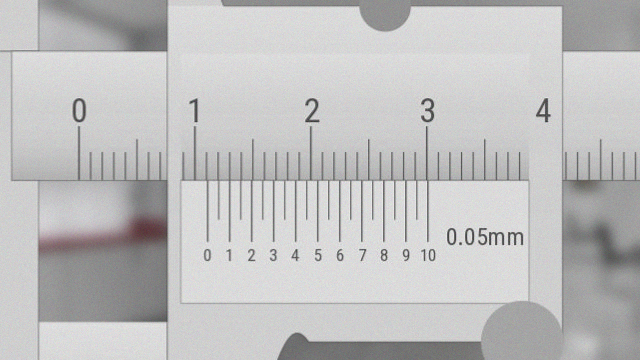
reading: **11.1** mm
